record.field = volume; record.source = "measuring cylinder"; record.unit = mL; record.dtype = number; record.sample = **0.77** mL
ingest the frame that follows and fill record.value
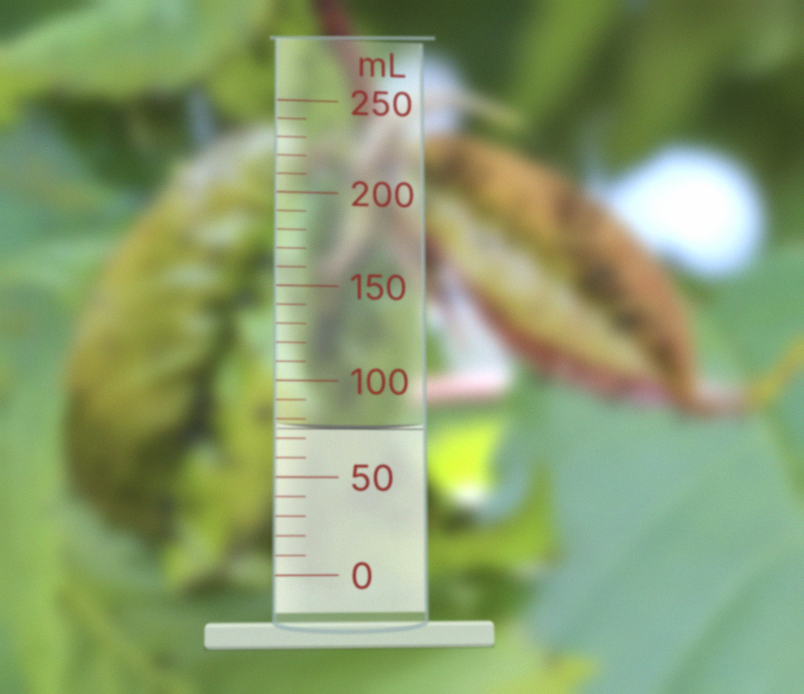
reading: **75** mL
